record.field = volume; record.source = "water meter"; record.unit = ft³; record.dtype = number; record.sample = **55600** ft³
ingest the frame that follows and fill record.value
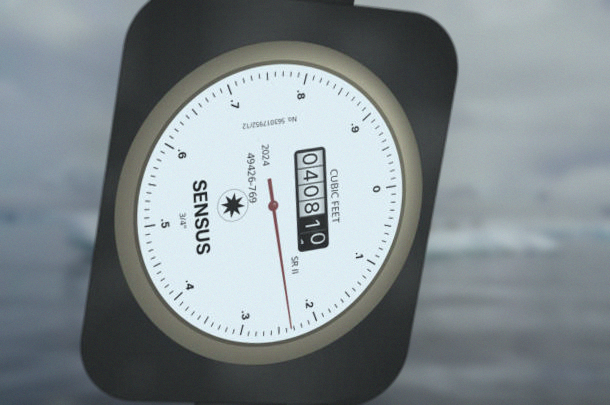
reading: **40810.23** ft³
